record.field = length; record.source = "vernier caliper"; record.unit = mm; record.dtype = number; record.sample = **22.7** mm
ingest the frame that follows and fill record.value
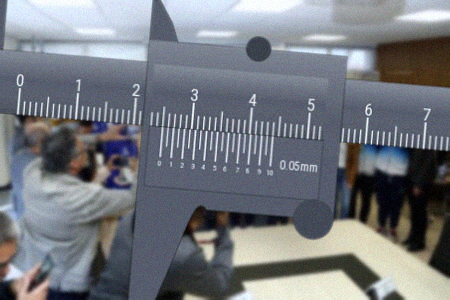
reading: **25.0** mm
